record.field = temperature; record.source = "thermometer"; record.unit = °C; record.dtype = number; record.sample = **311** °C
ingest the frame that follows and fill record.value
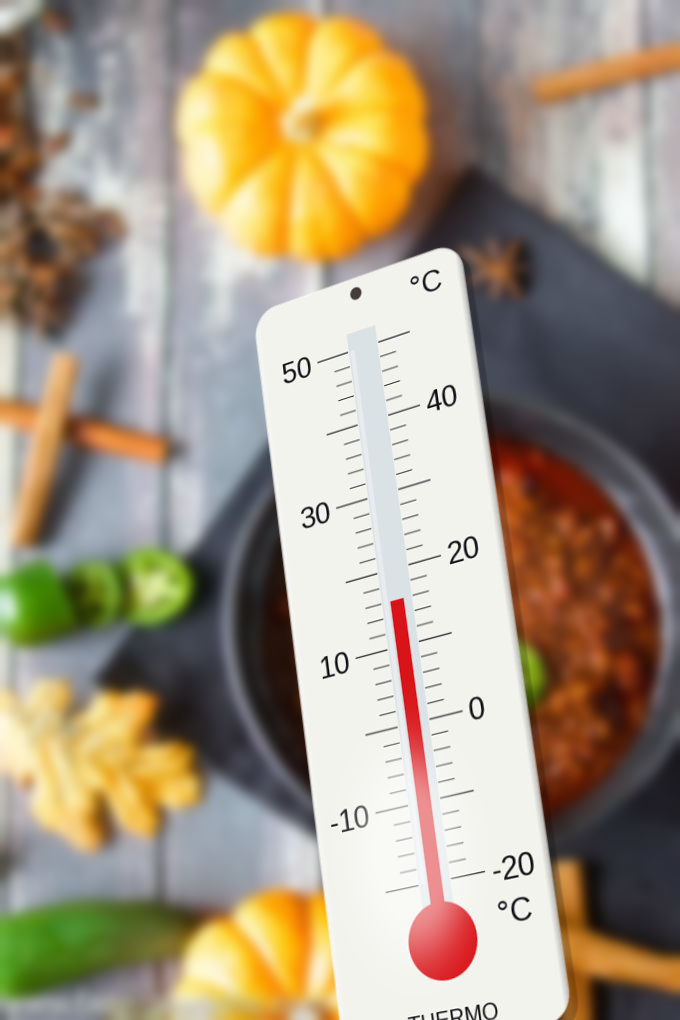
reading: **16** °C
